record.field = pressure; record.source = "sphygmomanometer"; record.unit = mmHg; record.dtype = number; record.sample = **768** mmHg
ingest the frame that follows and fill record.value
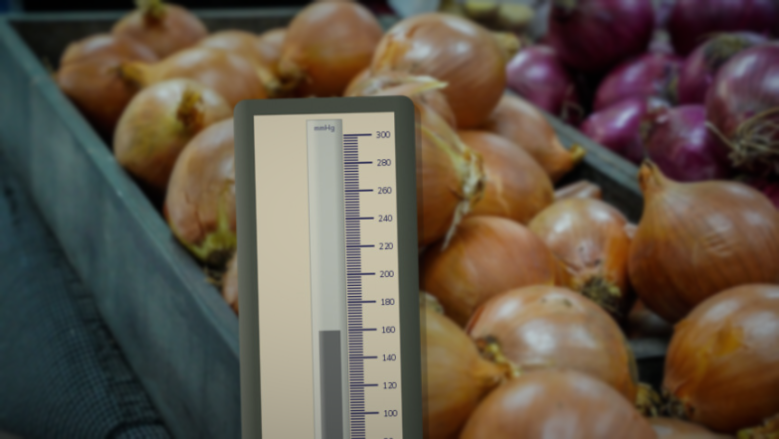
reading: **160** mmHg
